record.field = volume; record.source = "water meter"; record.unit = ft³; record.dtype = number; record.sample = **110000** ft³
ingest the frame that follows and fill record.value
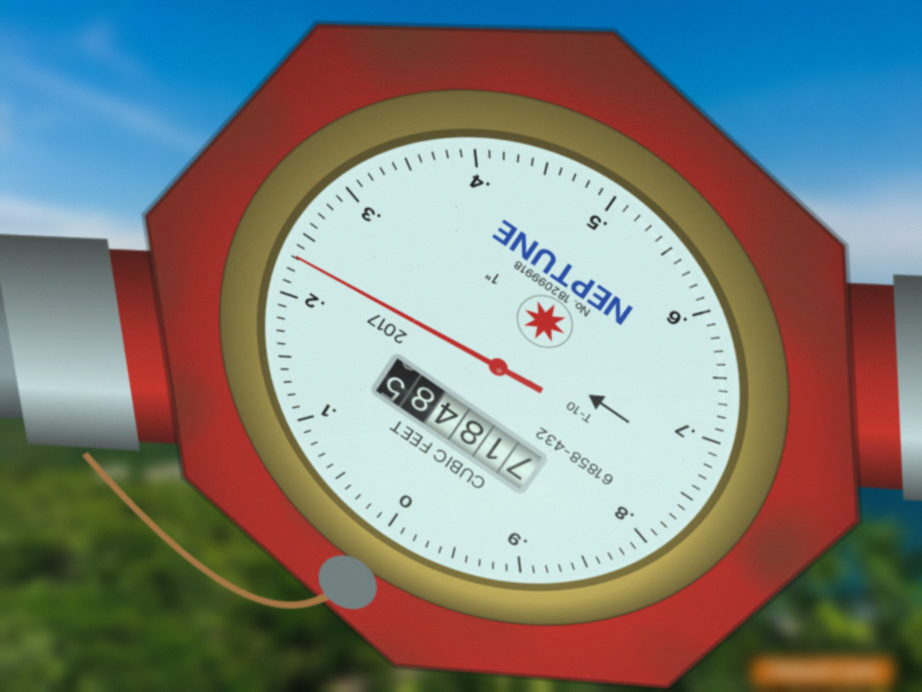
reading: **718485.23** ft³
